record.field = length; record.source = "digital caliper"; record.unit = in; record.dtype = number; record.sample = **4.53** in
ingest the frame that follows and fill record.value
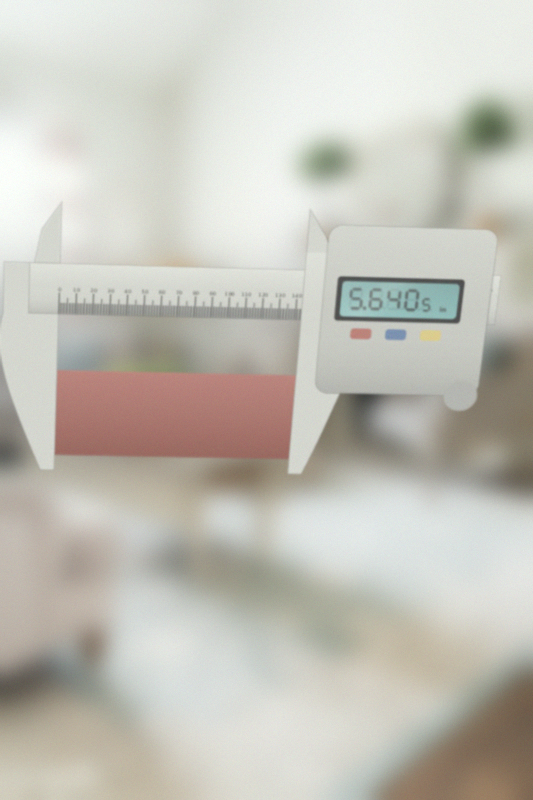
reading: **5.6405** in
